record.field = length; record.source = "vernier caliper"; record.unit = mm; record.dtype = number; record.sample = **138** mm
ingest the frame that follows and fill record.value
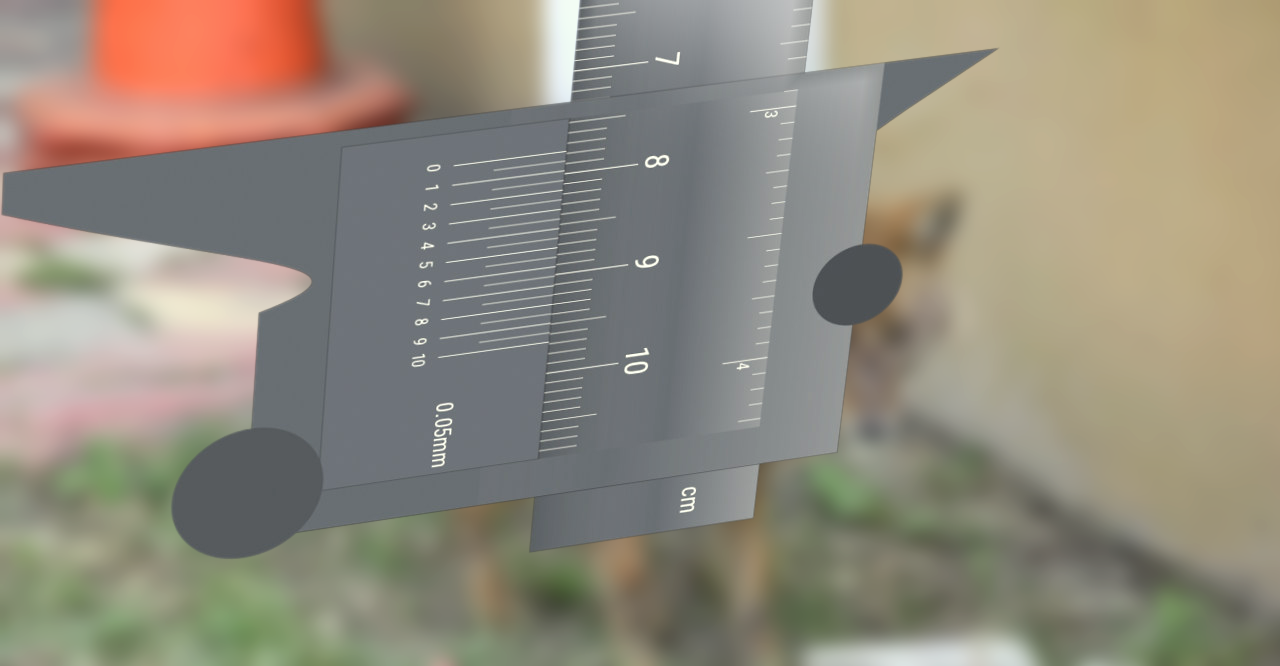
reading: **77.8** mm
